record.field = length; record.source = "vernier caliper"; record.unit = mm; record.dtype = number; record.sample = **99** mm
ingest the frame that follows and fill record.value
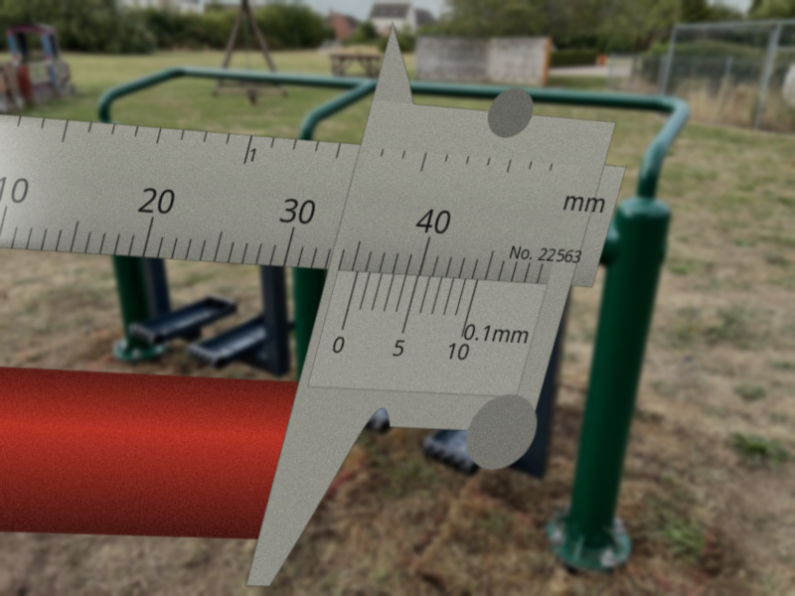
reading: **35.4** mm
